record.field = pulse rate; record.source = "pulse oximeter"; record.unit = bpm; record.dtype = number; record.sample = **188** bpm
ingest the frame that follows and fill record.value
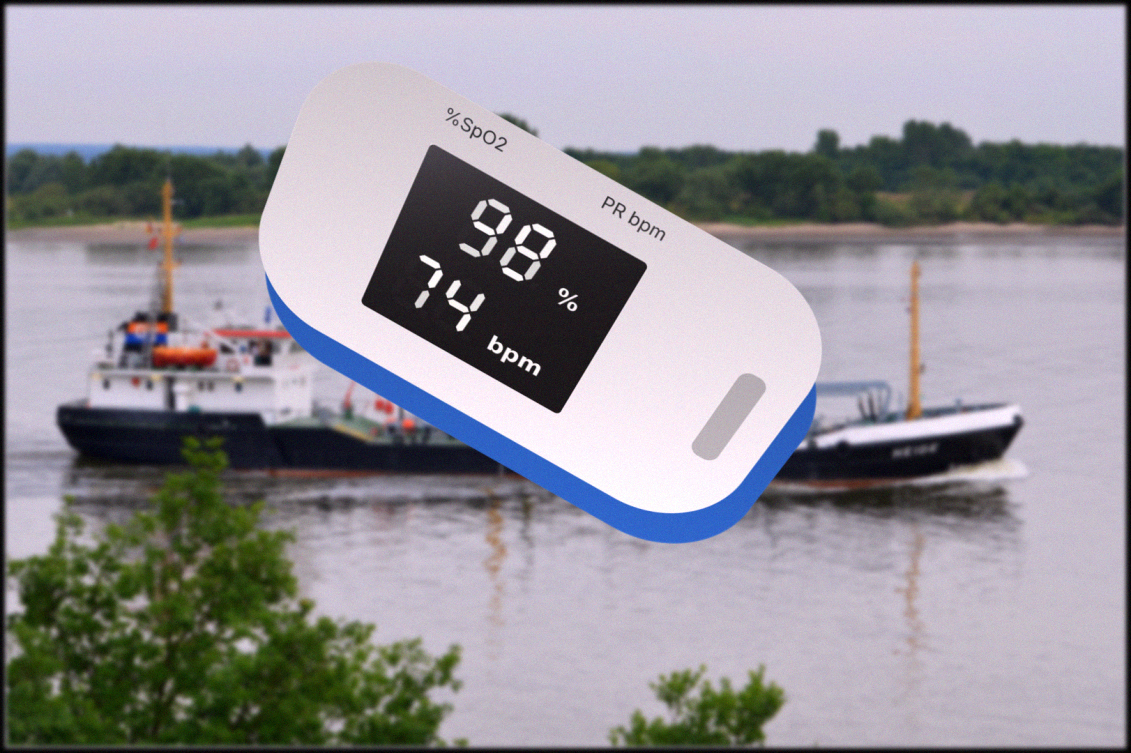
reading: **74** bpm
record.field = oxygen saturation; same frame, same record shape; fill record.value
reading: **98** %
